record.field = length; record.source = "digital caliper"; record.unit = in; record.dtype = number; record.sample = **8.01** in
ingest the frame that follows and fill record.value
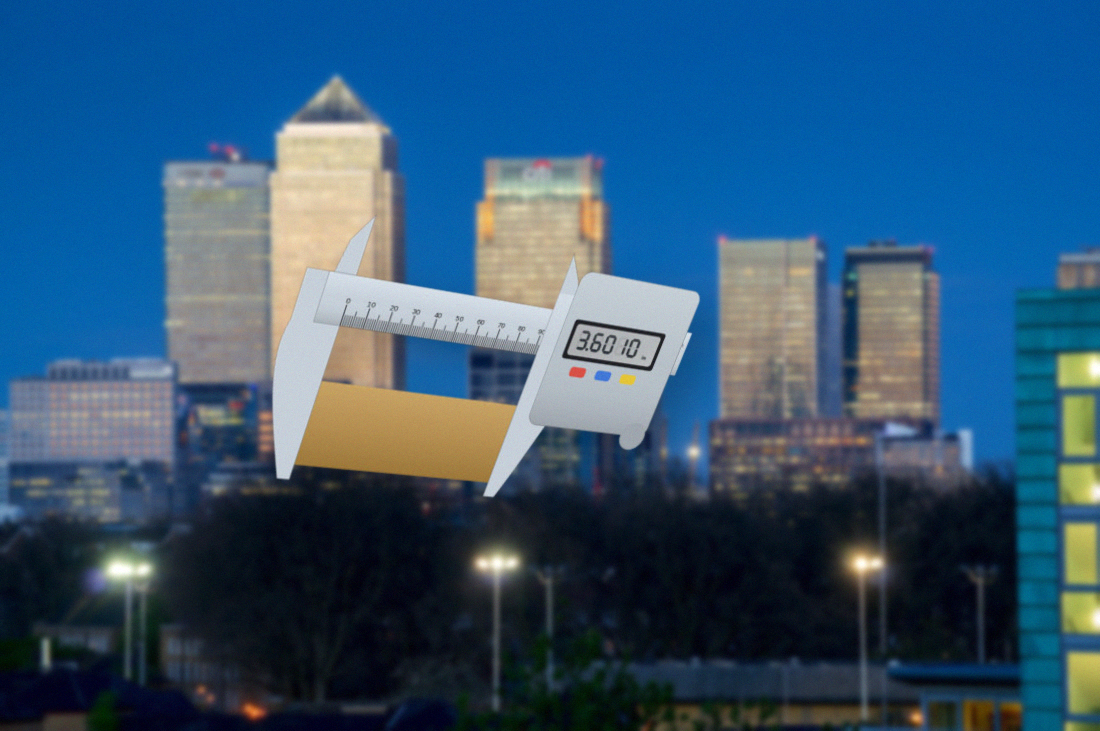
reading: **3.6010** in
